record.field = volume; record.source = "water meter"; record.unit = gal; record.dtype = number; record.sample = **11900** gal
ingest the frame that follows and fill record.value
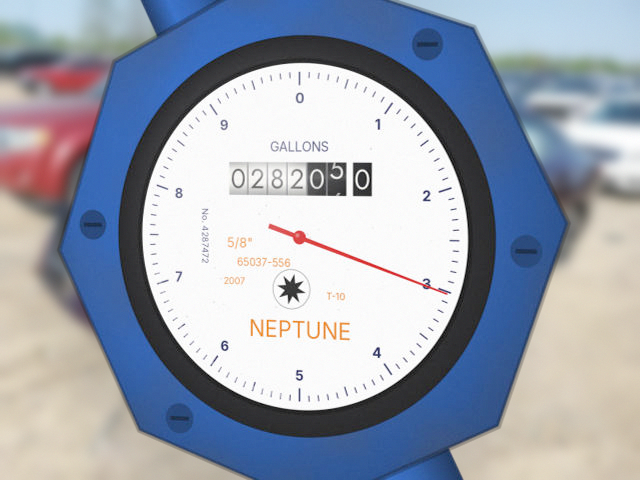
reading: **282053.0** gal
